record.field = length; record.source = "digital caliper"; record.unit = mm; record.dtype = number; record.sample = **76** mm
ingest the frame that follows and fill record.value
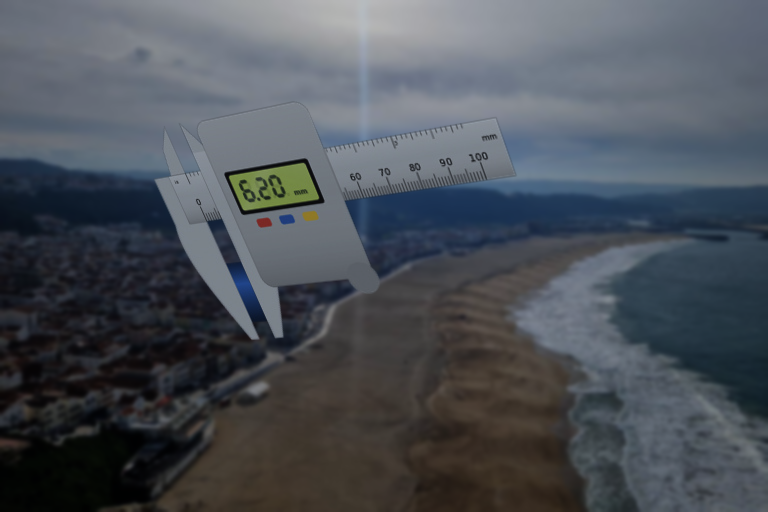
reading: **6.20** mm
